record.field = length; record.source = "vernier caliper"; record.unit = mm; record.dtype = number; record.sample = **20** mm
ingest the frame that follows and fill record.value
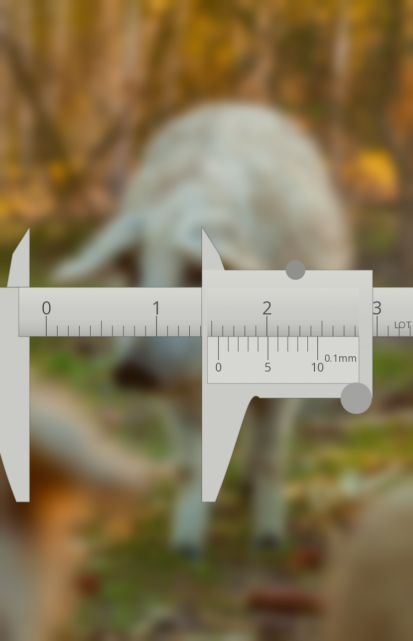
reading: **15.6** mm
